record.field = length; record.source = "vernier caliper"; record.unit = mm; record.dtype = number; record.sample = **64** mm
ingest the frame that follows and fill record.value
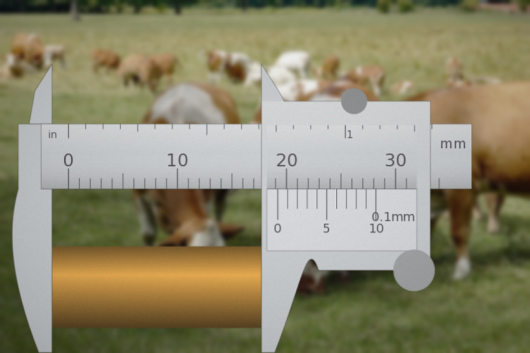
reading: **19.2** mm
